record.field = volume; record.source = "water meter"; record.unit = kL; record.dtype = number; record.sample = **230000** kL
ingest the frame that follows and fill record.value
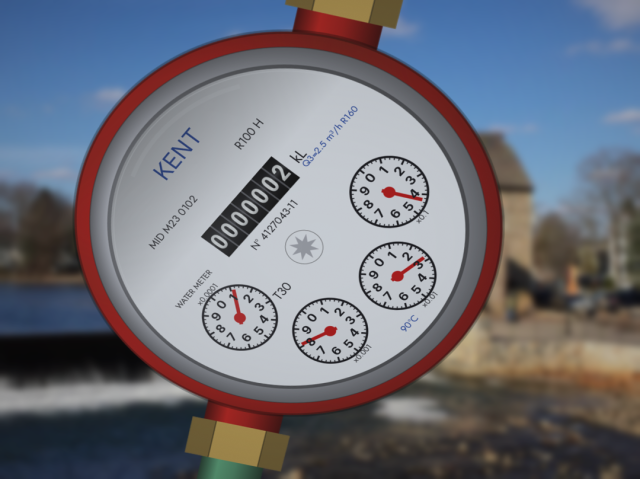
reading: **2.4281** kL
